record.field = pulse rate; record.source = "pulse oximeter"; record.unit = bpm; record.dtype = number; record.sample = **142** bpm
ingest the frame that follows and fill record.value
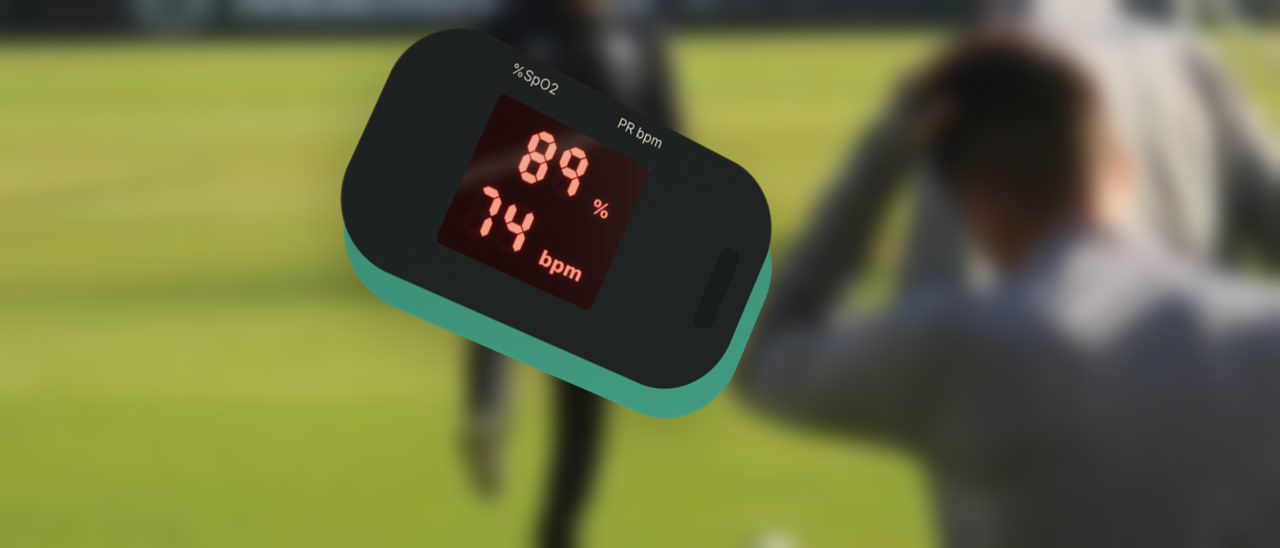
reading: **74** bpm
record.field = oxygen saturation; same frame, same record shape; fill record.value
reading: **89** %
